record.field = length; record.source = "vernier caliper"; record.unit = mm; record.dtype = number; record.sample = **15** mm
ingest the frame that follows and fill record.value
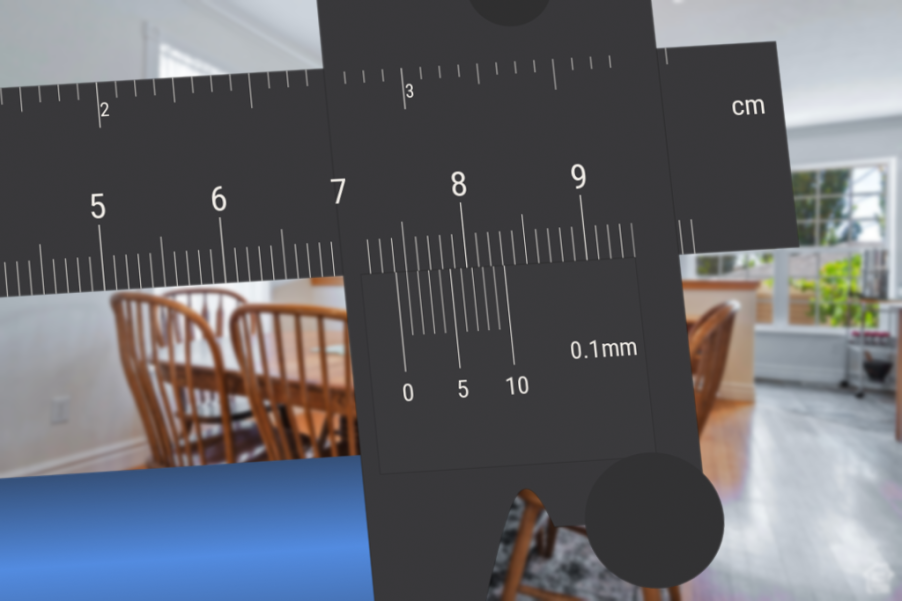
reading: **74.1** mm
